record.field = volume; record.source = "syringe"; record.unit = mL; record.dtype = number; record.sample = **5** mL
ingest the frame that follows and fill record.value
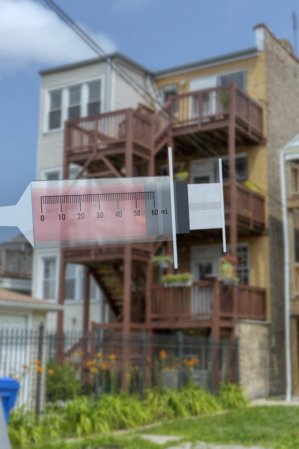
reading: **55** mL
